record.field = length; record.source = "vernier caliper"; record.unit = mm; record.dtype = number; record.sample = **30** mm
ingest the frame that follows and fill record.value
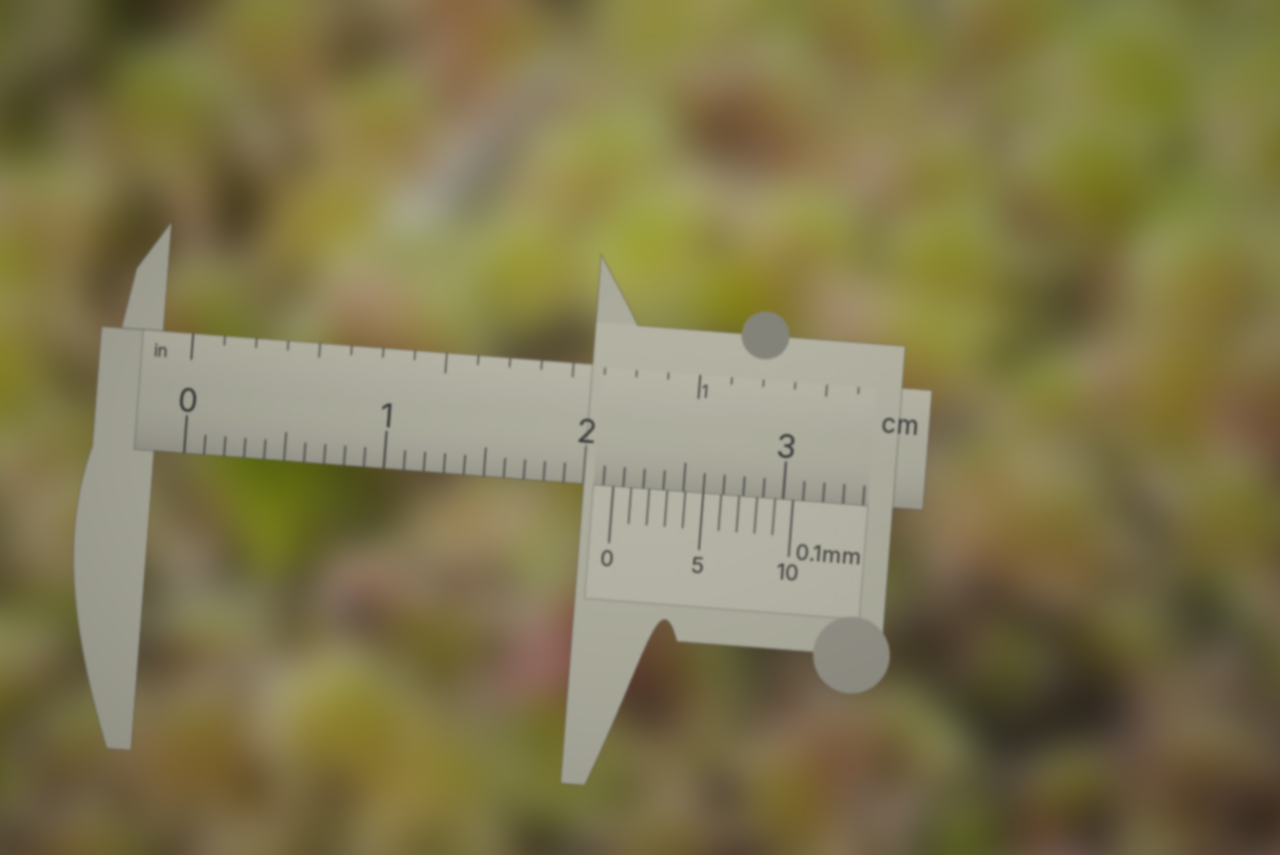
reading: **21.5** mm
